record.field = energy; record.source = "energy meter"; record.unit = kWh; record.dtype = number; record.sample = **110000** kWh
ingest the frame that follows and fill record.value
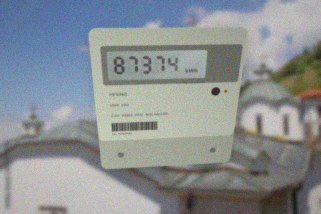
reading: **87374** kWh
